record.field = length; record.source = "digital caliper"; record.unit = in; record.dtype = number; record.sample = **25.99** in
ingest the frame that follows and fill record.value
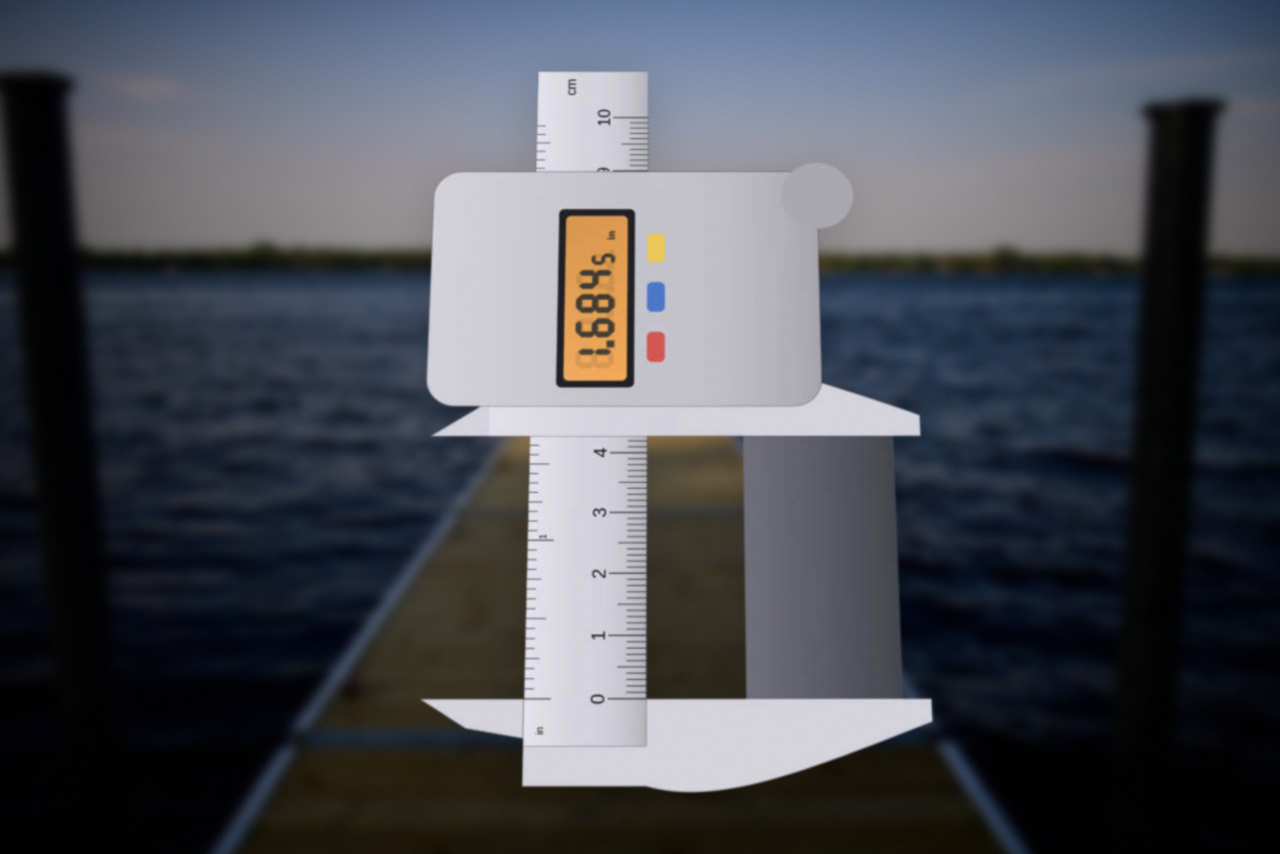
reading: **1.6845** in
